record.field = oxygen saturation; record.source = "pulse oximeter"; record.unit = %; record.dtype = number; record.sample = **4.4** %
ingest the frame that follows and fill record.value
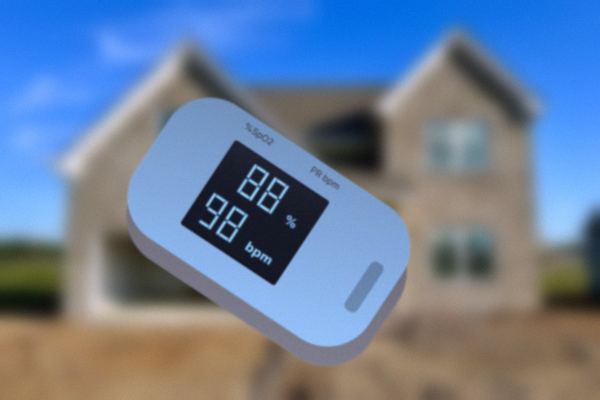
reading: **88** %
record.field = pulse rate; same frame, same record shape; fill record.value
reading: **98** bpm
